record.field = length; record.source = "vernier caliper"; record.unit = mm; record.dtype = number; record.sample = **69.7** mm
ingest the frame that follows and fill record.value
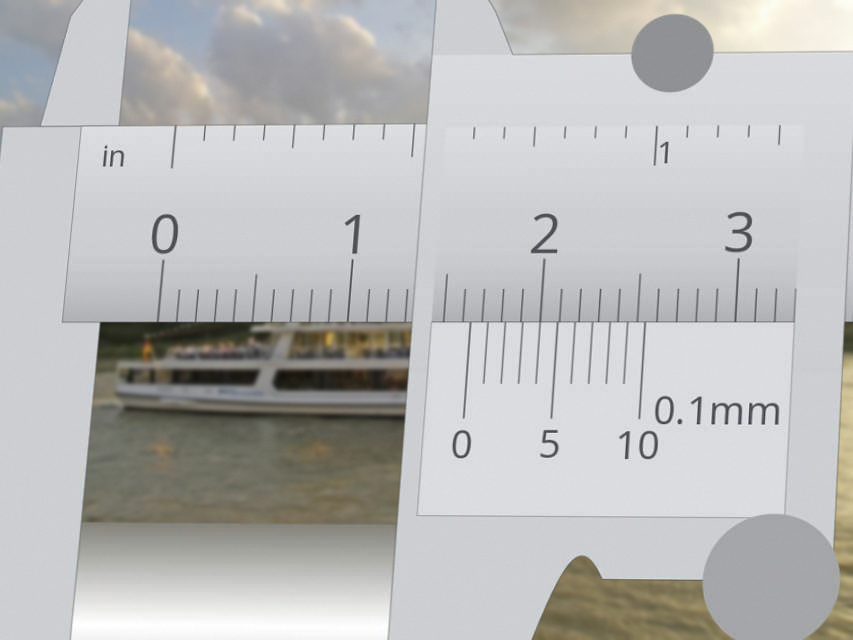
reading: **16.4** mm
